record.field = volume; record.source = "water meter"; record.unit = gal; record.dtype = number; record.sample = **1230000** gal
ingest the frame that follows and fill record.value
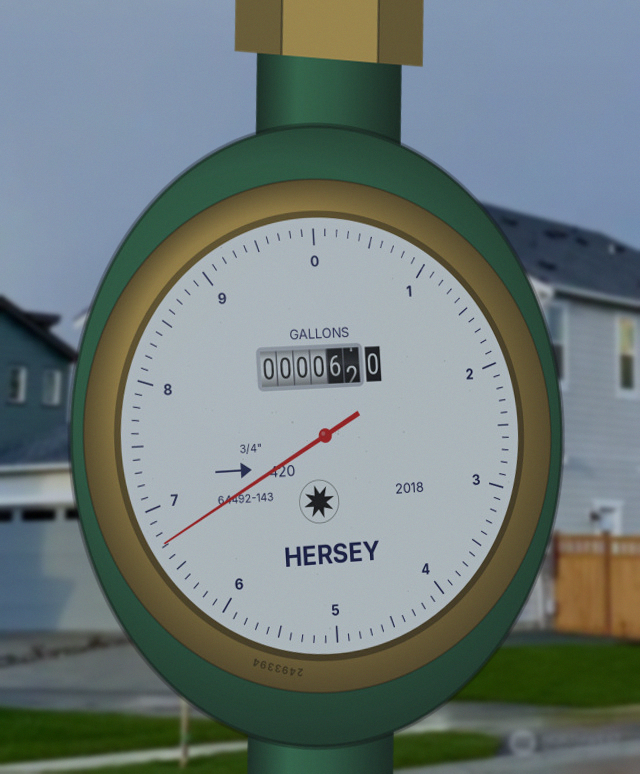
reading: **616.7** gal
